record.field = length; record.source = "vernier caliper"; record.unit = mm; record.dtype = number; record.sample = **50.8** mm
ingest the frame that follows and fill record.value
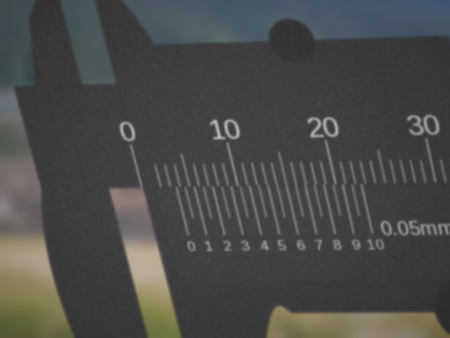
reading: **3.6** mm
